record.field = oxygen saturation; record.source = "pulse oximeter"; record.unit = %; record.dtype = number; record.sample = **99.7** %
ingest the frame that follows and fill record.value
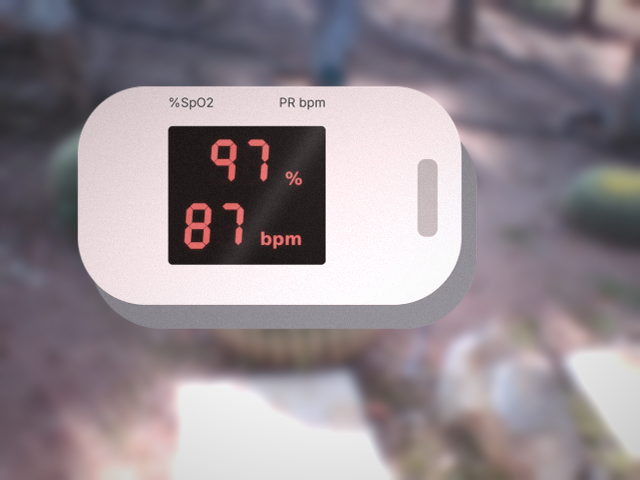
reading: **97** %
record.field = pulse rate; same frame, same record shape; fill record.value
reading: **87** bpm
